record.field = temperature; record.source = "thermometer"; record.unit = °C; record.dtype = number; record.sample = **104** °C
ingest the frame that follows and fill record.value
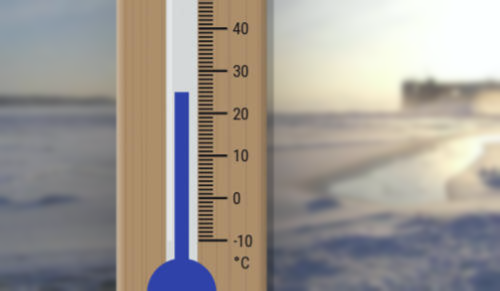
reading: **25** °C
